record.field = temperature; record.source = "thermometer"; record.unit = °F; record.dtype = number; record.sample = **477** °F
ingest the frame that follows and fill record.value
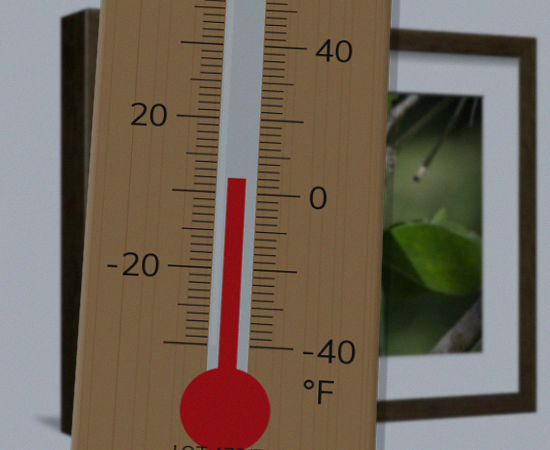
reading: **4** °F
